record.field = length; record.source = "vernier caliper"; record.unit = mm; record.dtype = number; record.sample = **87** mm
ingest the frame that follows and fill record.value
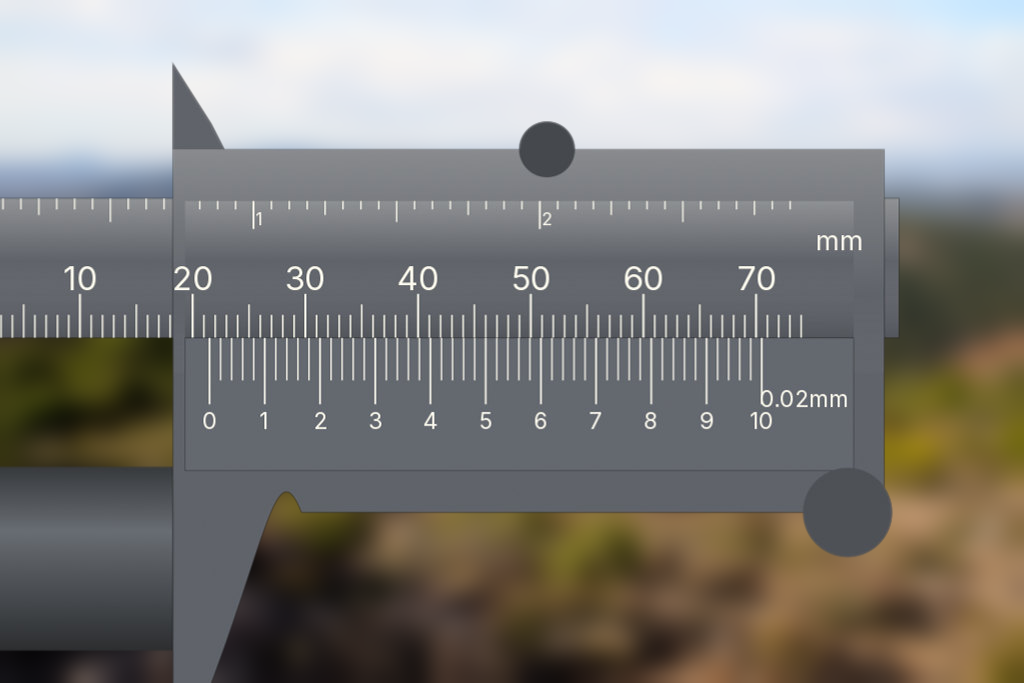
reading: **21.5** mm
